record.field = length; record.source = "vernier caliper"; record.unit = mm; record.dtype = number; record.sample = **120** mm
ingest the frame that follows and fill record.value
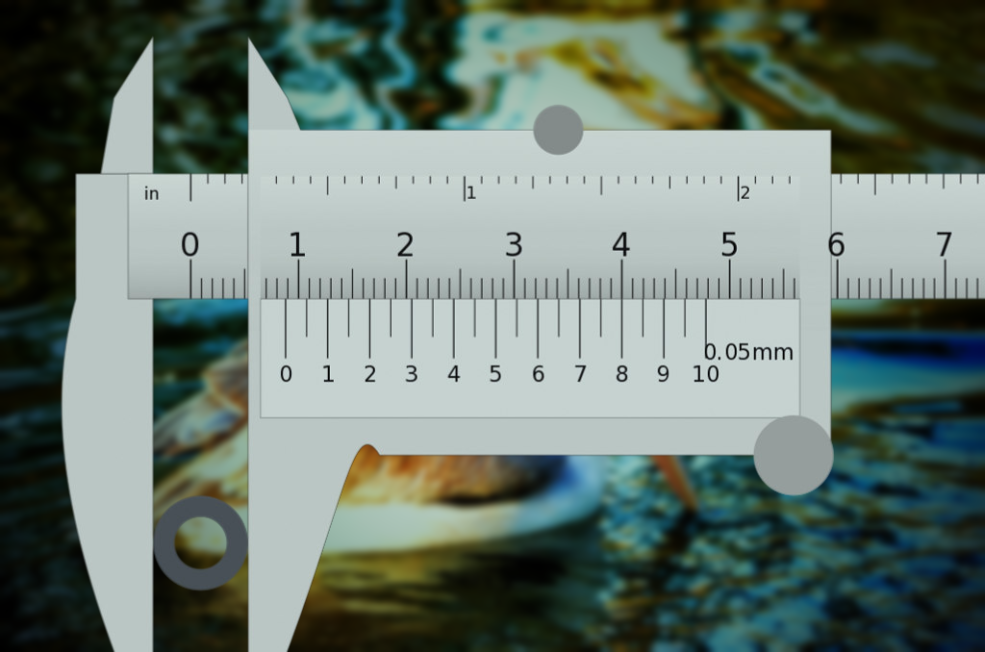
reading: **8.8** mm
